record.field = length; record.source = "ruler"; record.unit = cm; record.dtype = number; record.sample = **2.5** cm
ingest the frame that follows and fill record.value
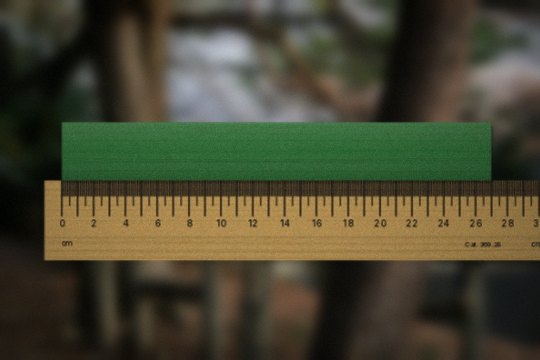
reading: **27** cm
